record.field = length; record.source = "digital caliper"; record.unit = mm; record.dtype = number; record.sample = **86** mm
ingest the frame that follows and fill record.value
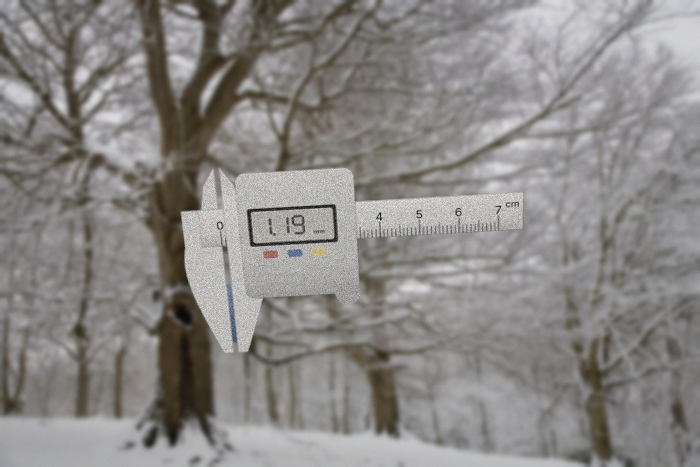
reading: **1.19** mm
